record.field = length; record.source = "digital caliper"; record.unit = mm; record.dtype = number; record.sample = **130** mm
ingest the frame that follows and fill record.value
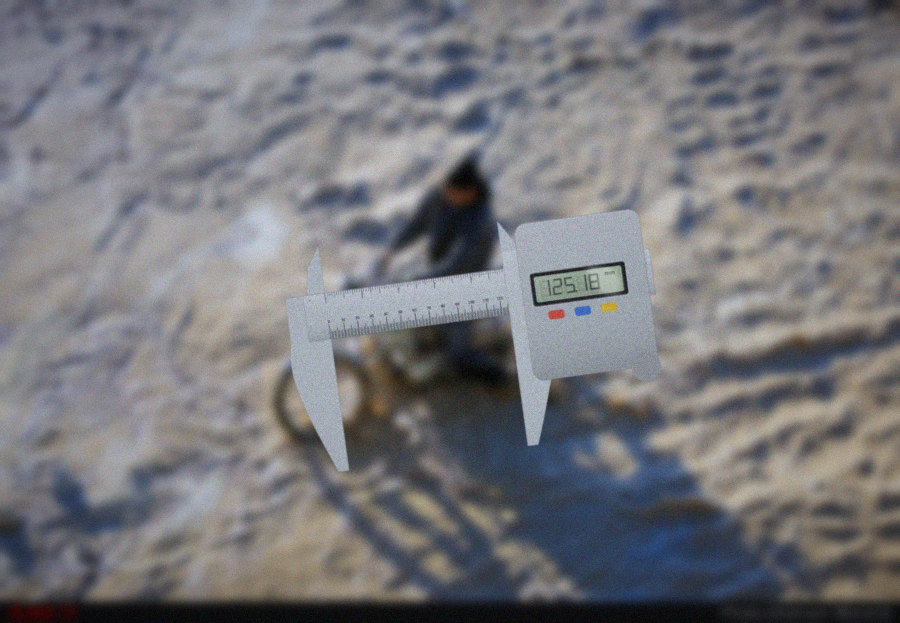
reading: **125.18** mm
